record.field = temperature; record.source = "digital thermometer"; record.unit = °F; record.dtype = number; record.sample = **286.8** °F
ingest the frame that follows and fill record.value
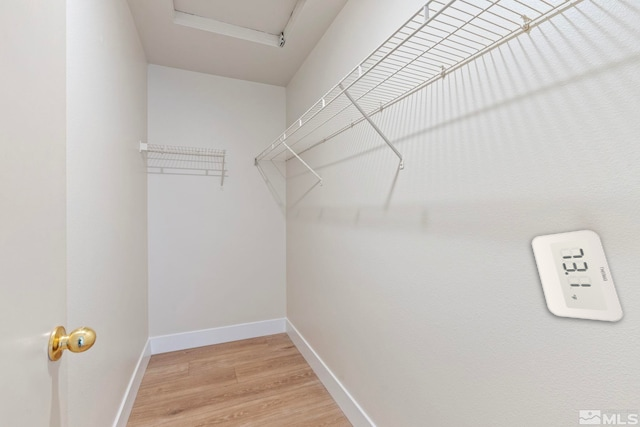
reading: **73.1** °F
